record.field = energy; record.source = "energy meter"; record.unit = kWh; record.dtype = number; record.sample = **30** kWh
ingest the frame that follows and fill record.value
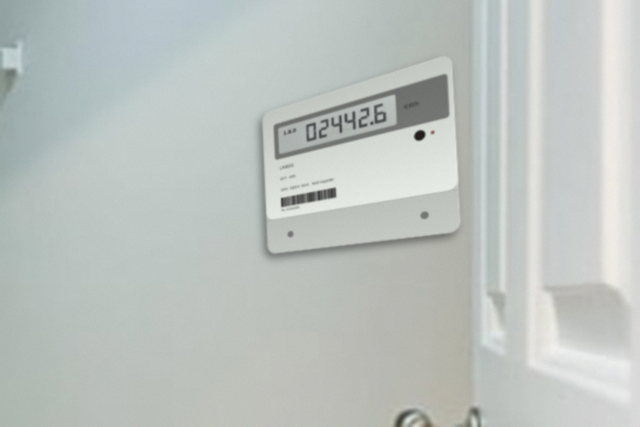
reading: **2442.6** kWh
